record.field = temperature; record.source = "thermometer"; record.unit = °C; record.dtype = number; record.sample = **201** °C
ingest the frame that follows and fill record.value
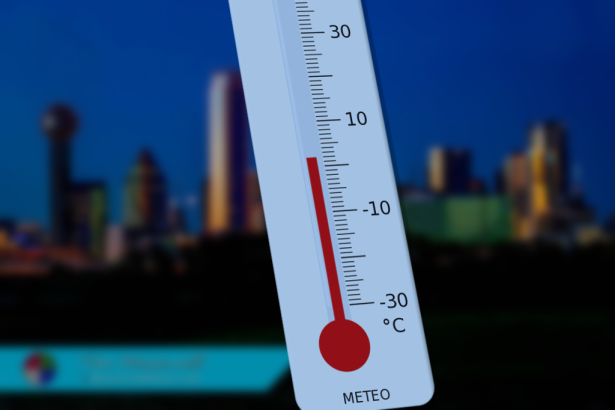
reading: **2** °C
